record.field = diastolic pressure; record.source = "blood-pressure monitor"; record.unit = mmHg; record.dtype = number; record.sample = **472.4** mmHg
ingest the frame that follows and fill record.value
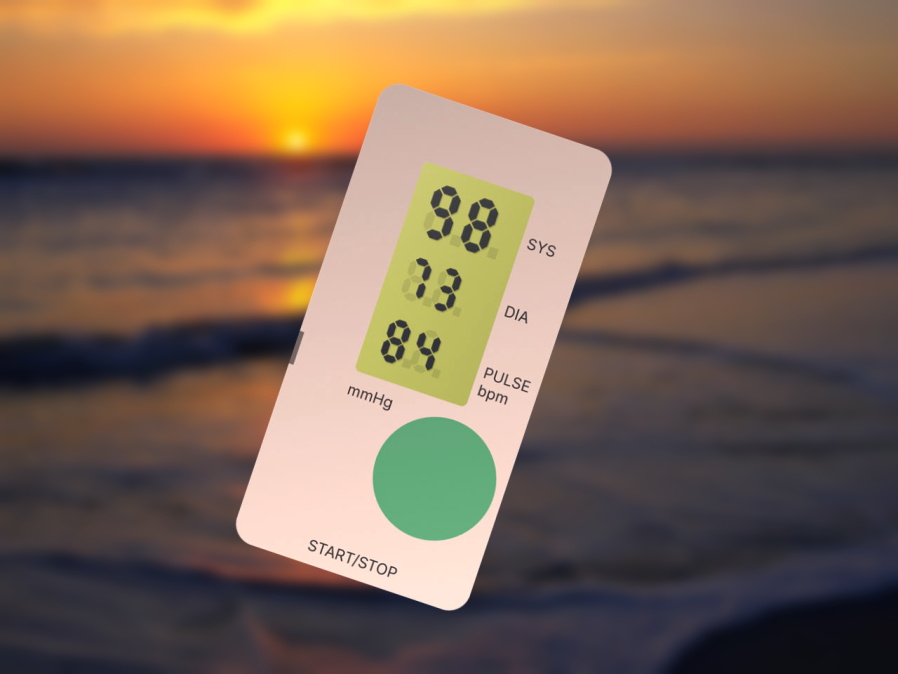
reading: **73** mmHg
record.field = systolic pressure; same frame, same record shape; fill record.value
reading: **98** mmHg
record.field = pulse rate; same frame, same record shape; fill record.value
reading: **84** bpm
